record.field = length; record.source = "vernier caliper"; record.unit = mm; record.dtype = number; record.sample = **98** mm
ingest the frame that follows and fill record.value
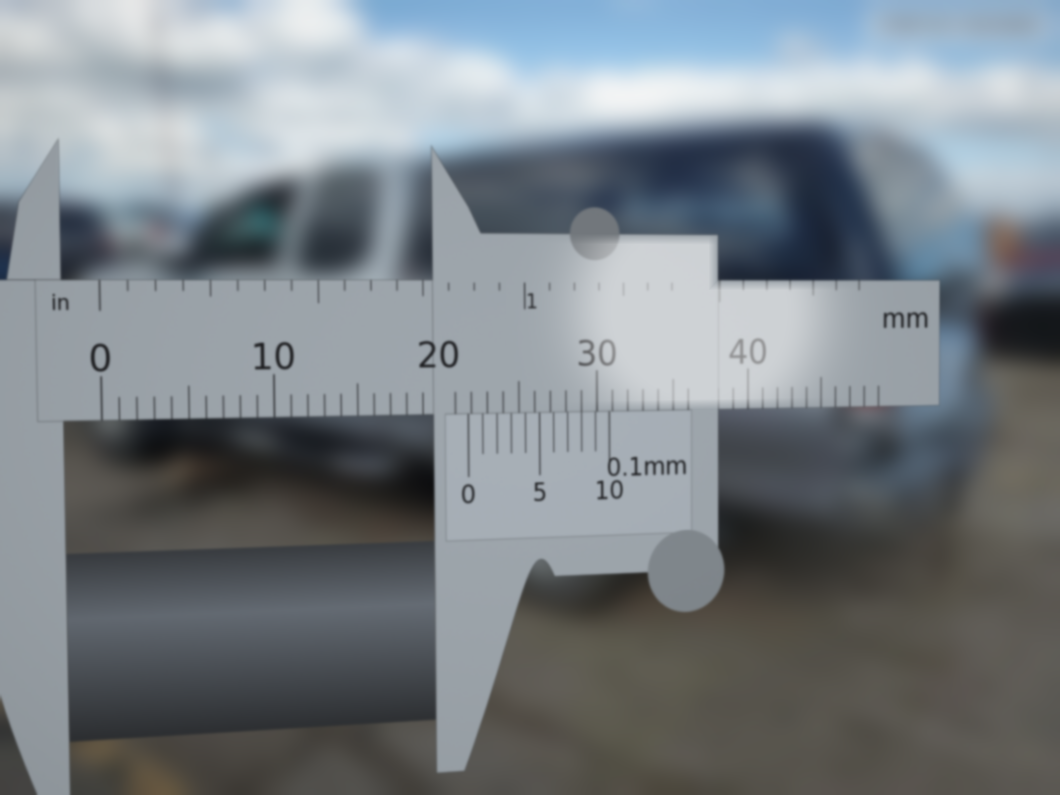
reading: **21.8** mm
